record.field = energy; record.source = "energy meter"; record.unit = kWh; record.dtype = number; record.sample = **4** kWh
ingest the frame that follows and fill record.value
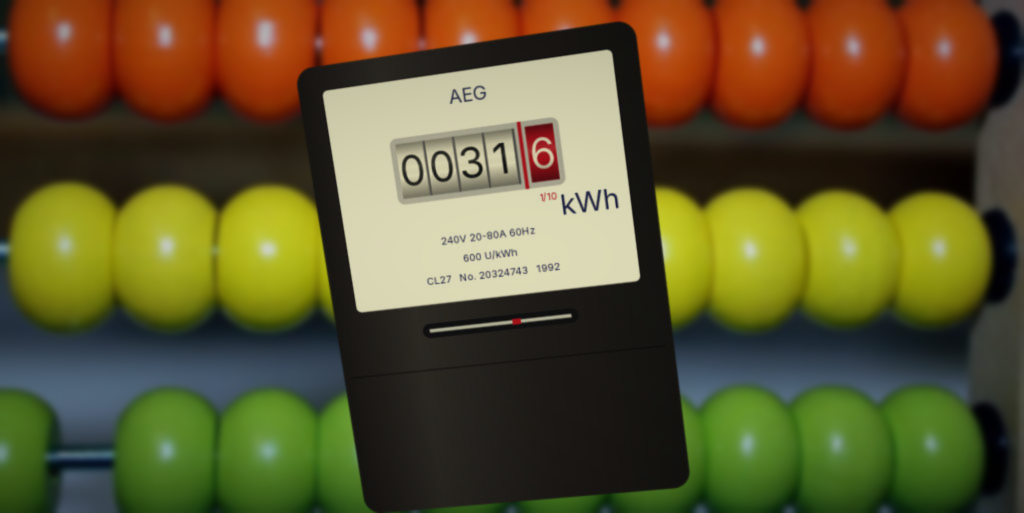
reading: **31.6** kWh
